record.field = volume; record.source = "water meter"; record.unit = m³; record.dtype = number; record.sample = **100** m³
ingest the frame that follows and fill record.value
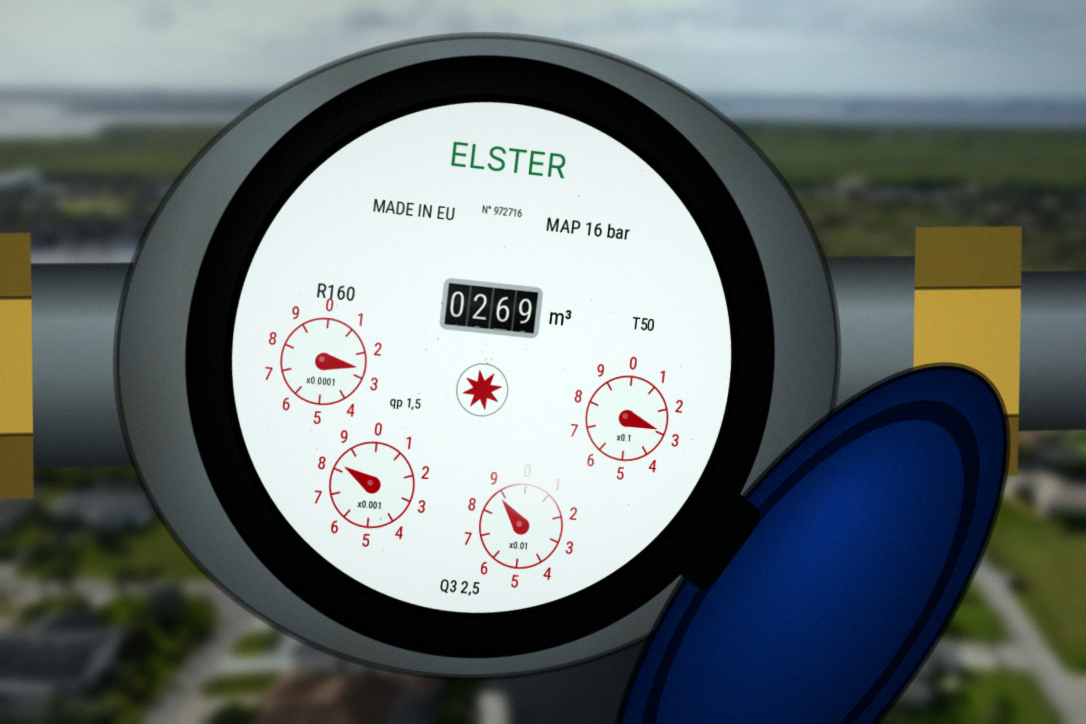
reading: **269.2882** m³
